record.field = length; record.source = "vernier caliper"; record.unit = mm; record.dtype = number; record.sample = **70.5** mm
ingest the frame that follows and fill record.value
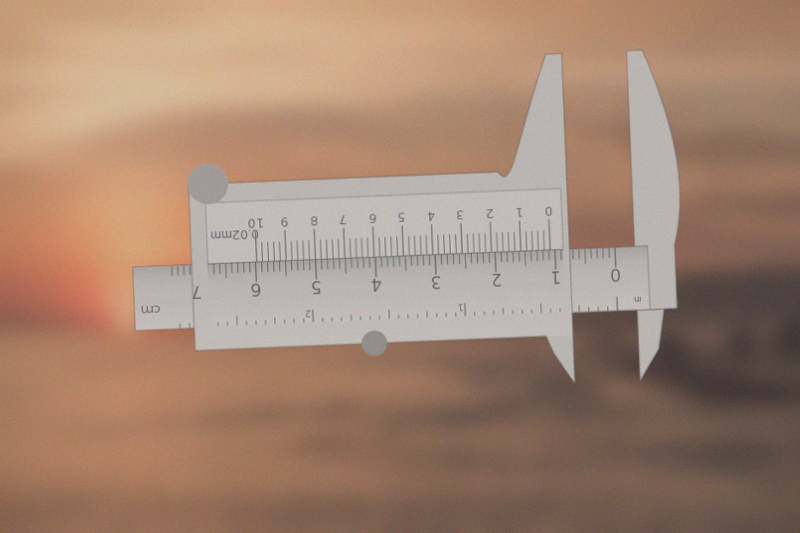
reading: **10.8** mm
